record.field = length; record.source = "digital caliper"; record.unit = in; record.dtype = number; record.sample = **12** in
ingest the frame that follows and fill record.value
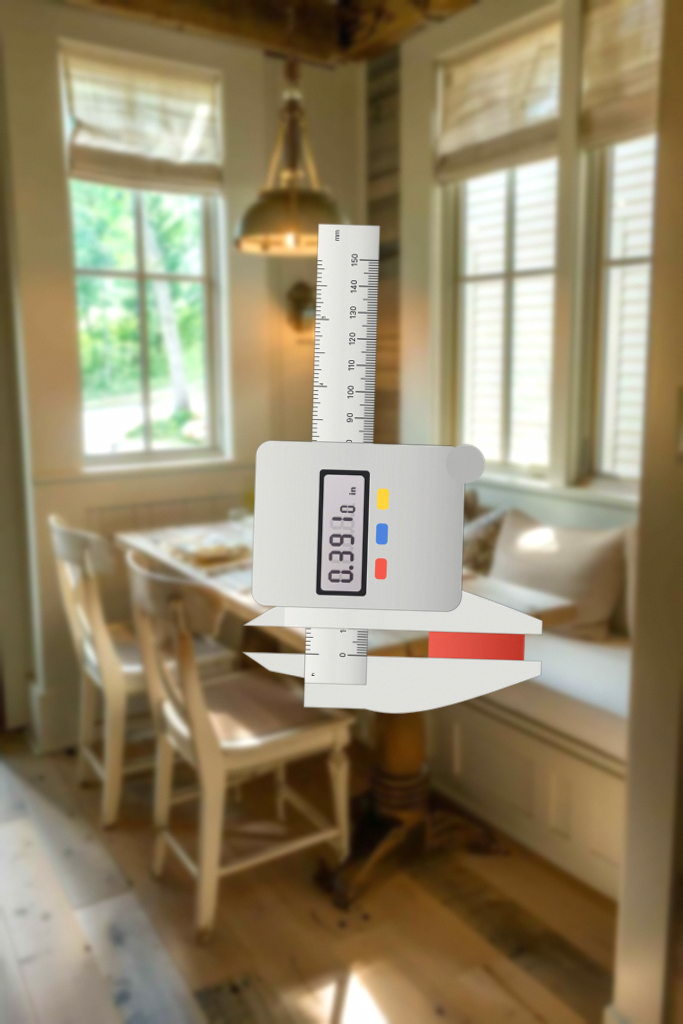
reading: **0.3910** in
